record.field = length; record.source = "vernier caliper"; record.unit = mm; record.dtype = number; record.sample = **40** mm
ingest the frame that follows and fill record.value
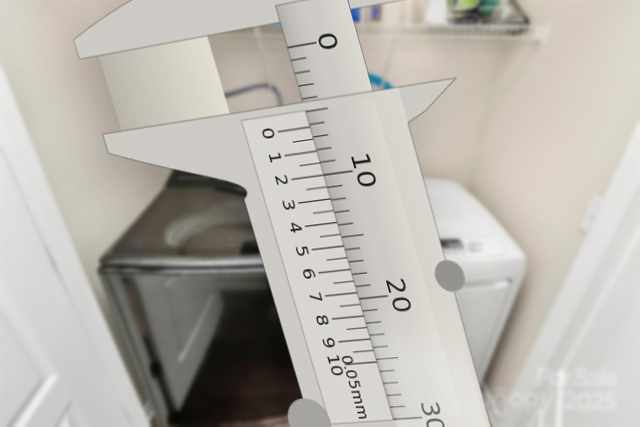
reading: **6.2** mm
